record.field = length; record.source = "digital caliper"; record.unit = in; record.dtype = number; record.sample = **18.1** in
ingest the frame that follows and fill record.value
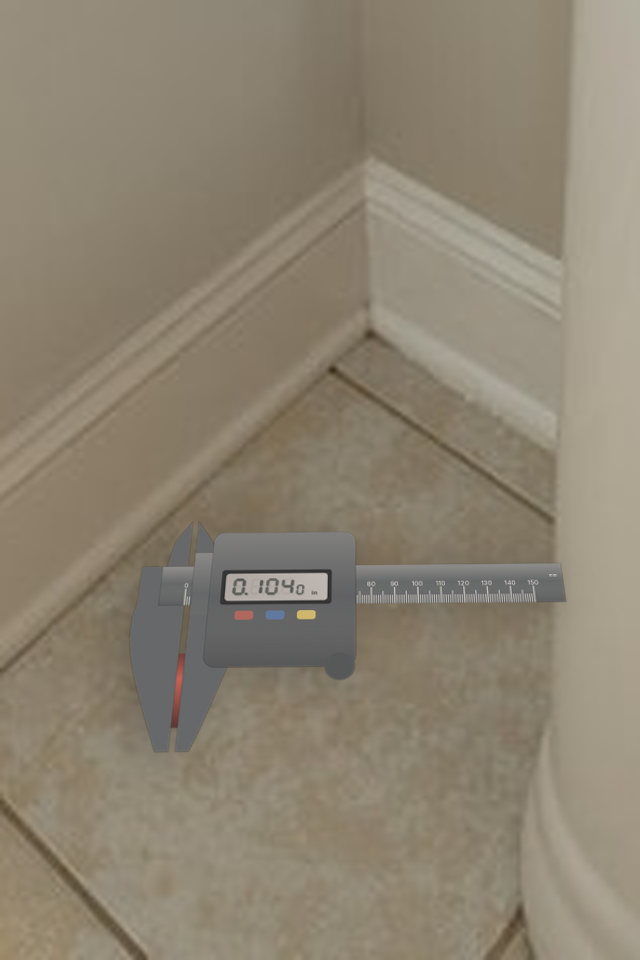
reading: **0.1040** in
